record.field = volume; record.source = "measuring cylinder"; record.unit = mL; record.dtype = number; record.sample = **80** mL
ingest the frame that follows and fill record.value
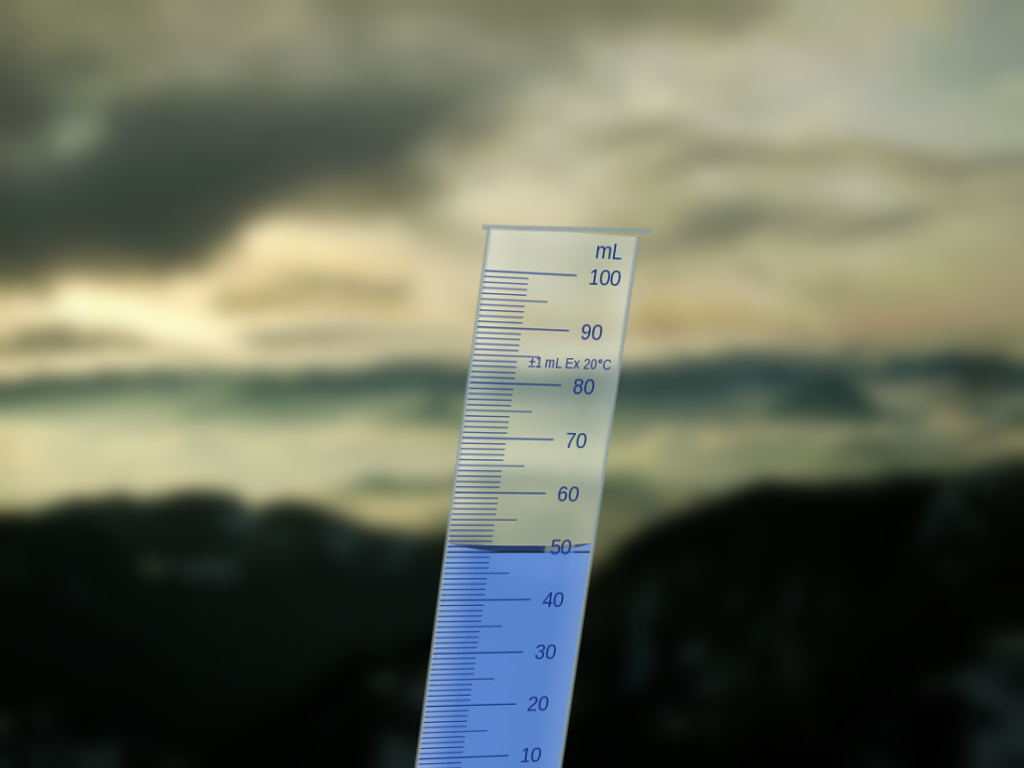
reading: **49** mL
